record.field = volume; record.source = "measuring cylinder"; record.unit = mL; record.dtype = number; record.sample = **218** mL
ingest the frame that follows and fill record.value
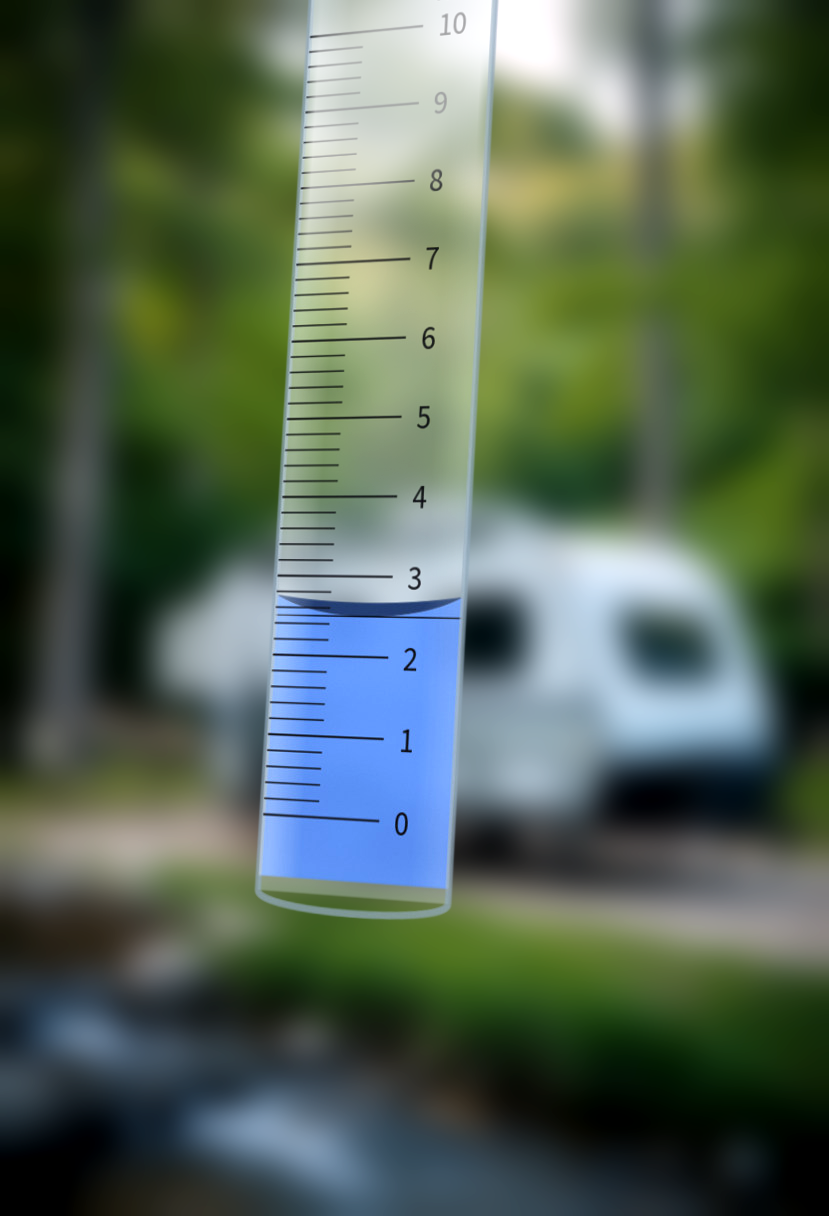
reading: **2.5** mL
